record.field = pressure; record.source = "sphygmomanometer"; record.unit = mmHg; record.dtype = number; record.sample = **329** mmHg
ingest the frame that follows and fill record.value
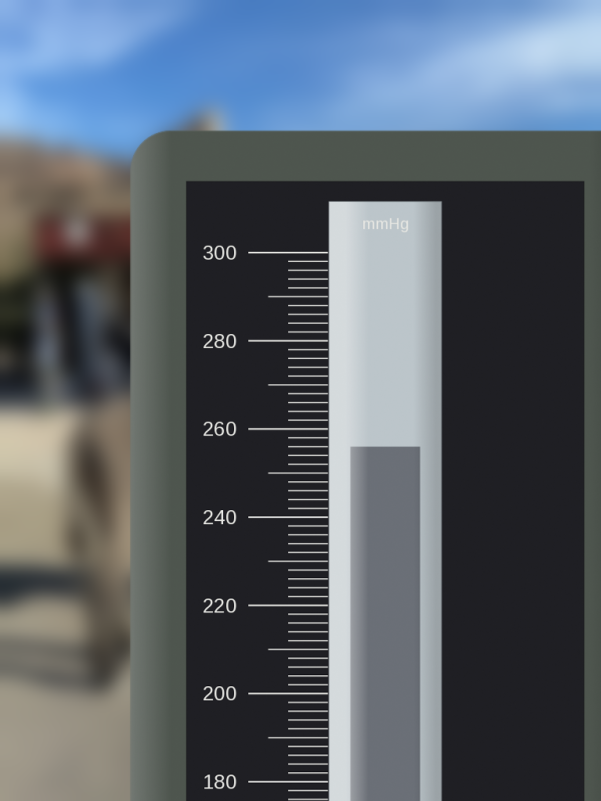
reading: **256** mmHg
